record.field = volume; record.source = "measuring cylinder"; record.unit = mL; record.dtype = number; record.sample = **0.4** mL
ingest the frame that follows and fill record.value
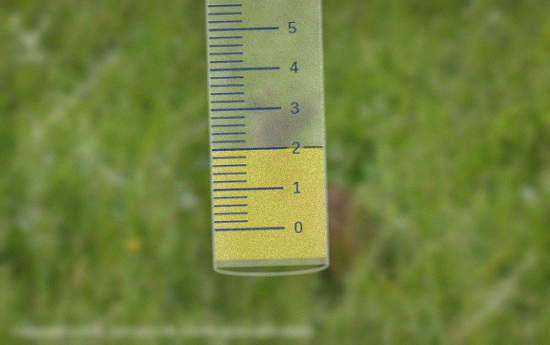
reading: **2** mL
